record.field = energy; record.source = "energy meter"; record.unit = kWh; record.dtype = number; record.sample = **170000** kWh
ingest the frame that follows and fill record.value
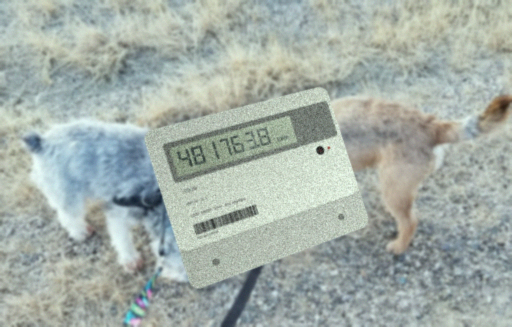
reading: **481763.8** kWh
